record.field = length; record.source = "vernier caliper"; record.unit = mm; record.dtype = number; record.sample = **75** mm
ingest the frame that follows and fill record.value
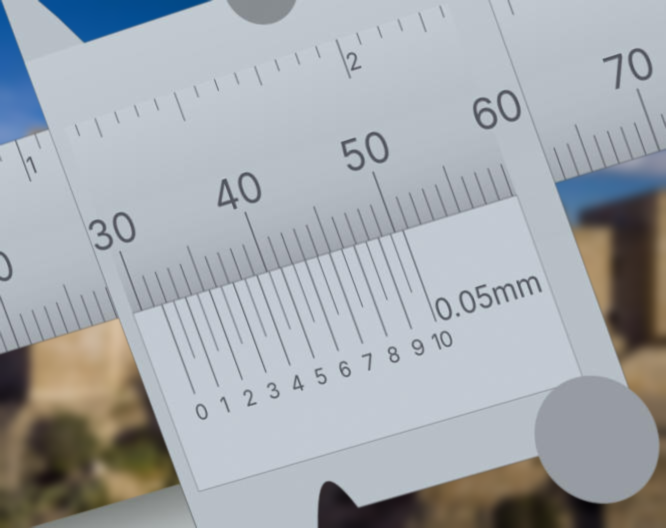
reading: **31.6** mm
